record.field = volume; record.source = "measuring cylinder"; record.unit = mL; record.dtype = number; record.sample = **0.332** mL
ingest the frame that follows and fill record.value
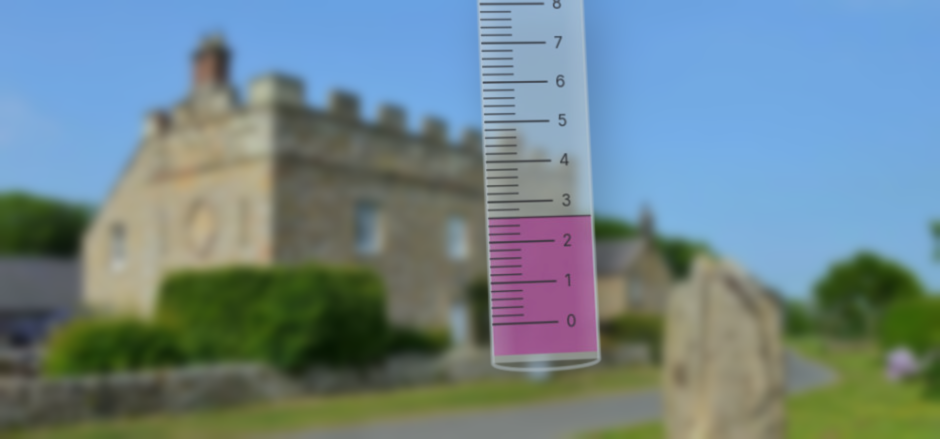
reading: **2.6** mL
